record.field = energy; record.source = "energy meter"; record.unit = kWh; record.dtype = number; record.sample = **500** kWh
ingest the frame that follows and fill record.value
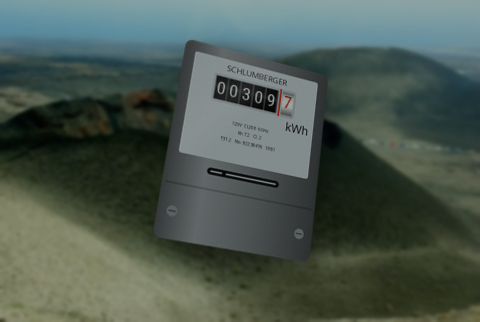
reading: **309.7** kWh
